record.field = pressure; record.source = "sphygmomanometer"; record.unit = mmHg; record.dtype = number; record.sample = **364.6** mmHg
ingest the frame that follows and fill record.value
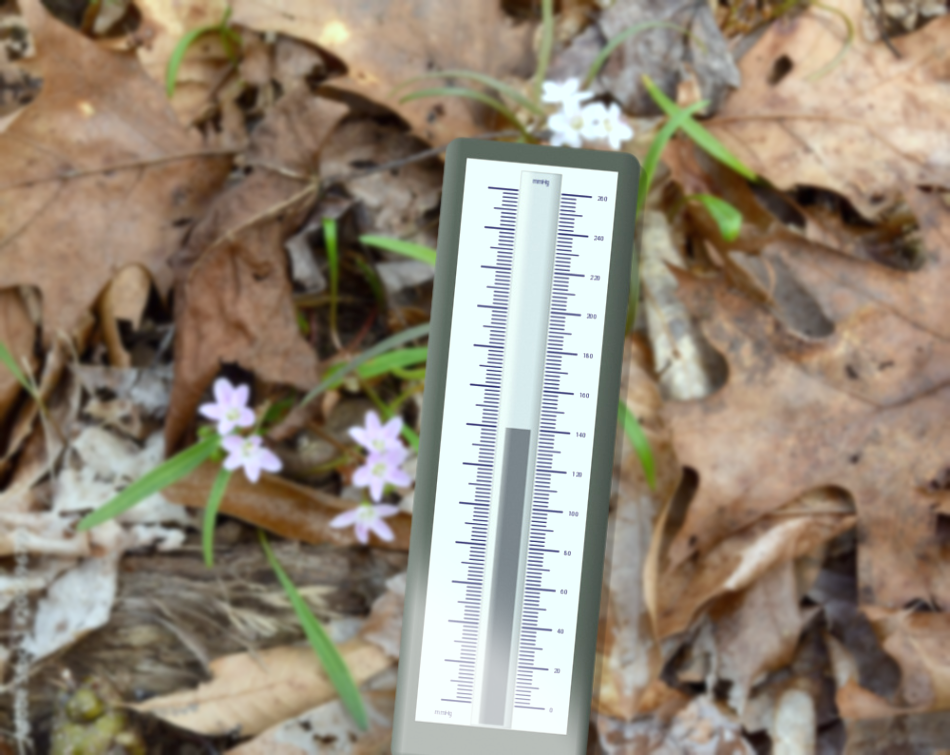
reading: **140** mmHg
